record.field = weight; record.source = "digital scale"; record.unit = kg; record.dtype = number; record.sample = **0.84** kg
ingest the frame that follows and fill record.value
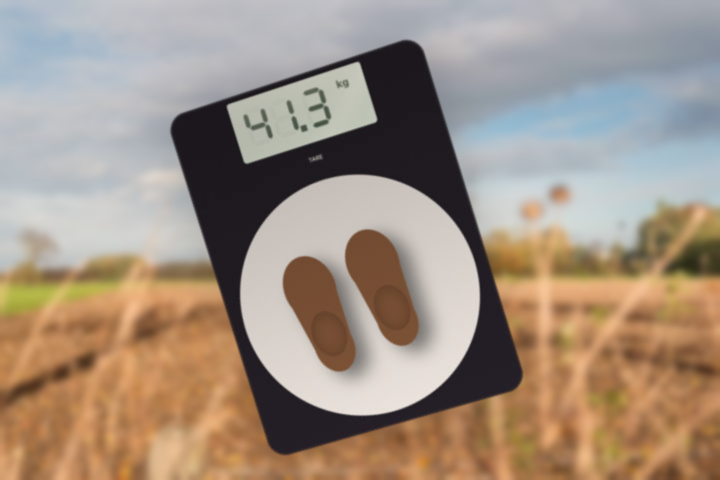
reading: **41.3** kg
